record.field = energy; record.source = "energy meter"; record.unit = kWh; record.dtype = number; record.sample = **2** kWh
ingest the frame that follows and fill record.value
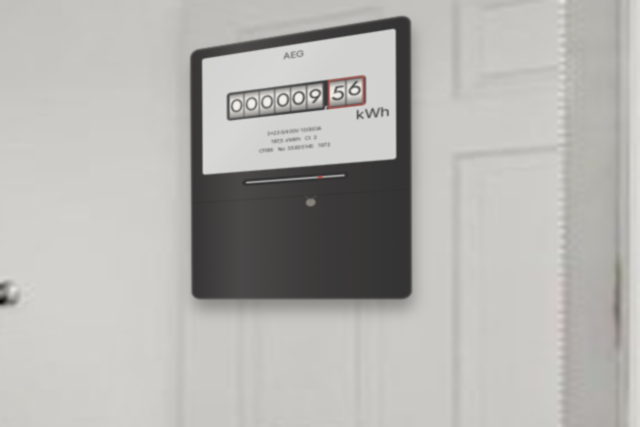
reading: **9.56** kWh
